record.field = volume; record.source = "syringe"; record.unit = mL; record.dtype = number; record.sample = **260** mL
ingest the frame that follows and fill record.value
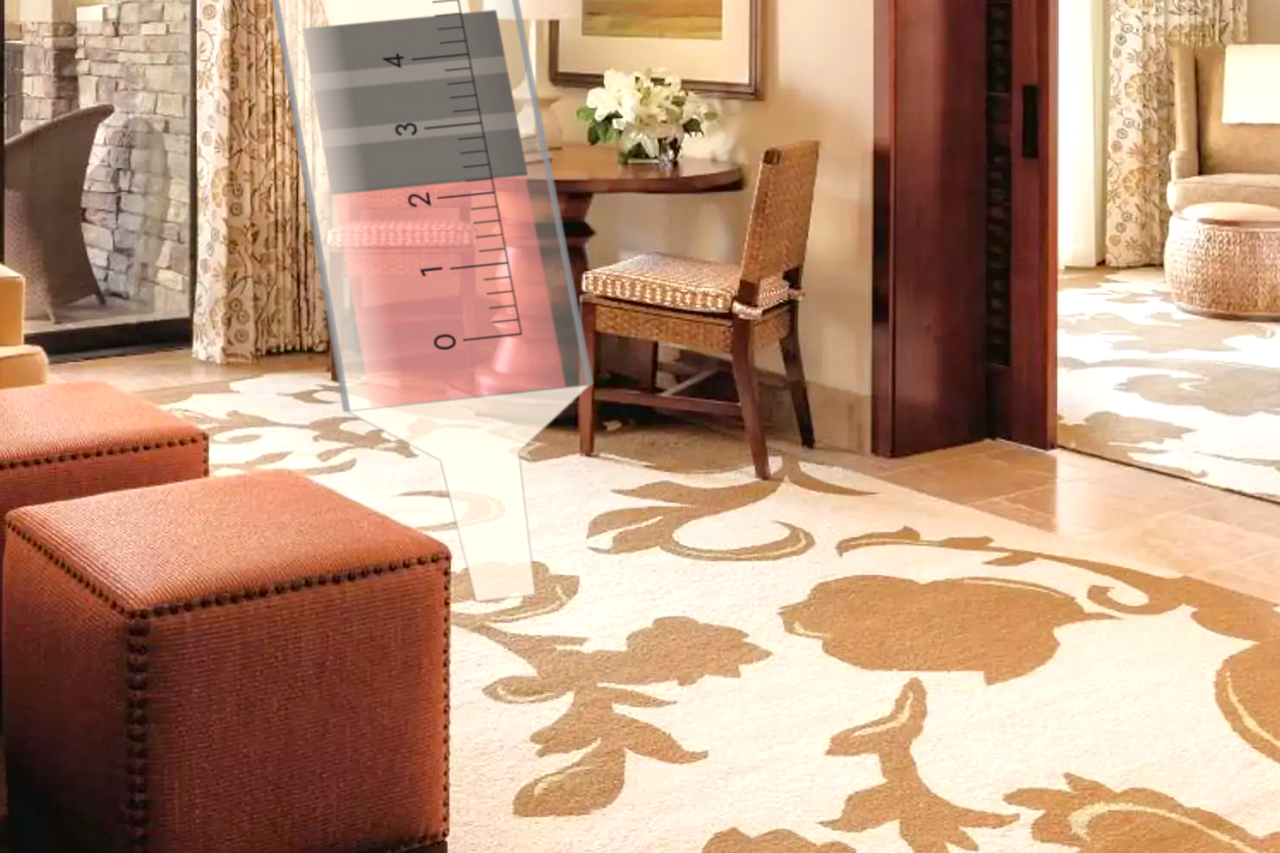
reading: **2.2** mL
